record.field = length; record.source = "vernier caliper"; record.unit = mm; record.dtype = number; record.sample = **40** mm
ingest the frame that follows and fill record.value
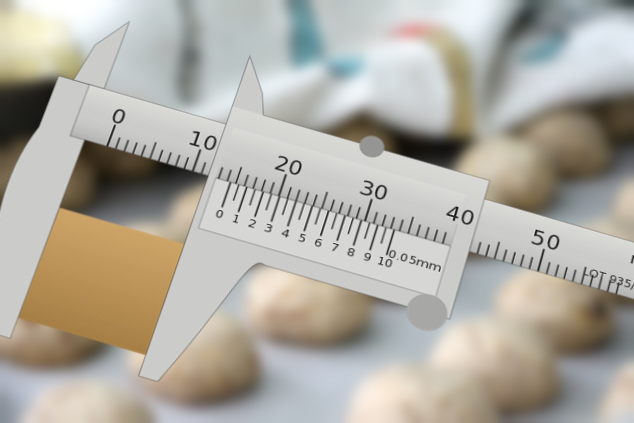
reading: **14.4** mm
